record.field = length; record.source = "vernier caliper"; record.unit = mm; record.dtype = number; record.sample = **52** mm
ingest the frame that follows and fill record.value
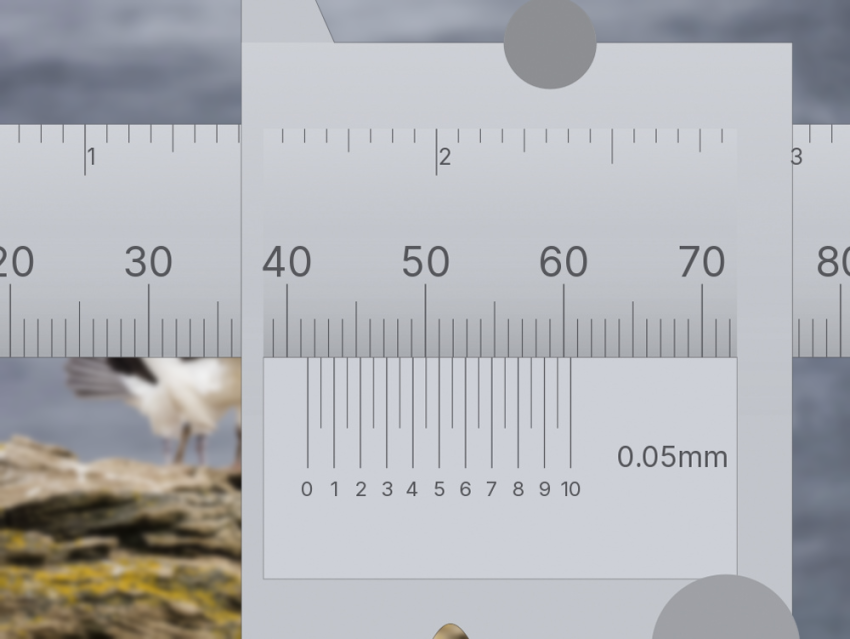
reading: **41.5** mm
